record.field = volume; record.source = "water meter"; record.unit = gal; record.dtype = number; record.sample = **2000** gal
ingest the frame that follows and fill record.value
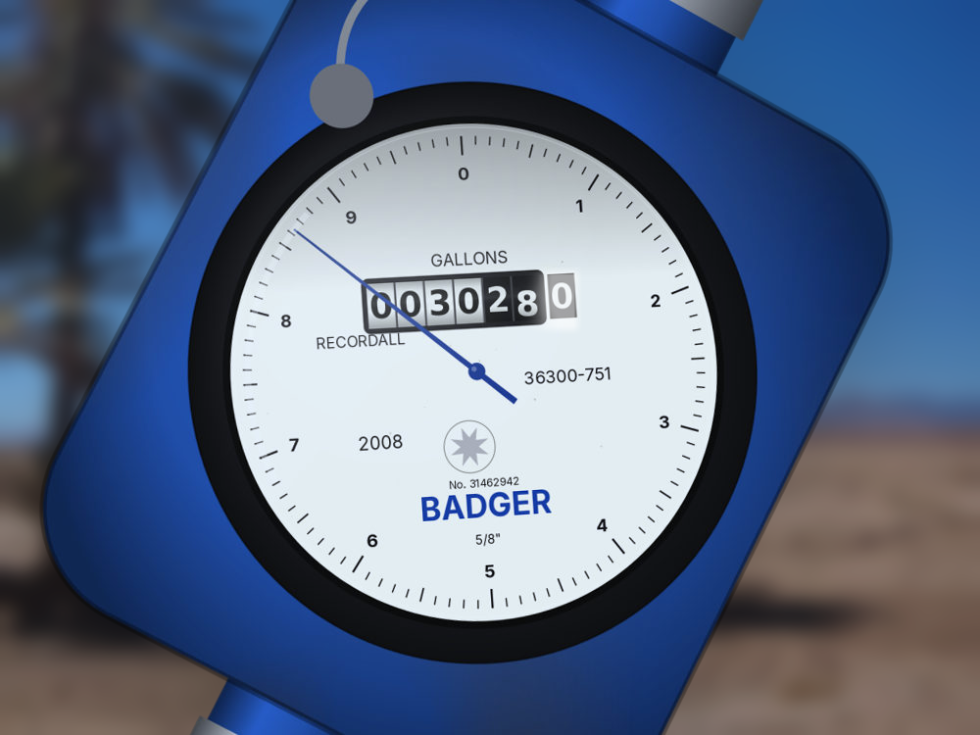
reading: **30278.6** gal
